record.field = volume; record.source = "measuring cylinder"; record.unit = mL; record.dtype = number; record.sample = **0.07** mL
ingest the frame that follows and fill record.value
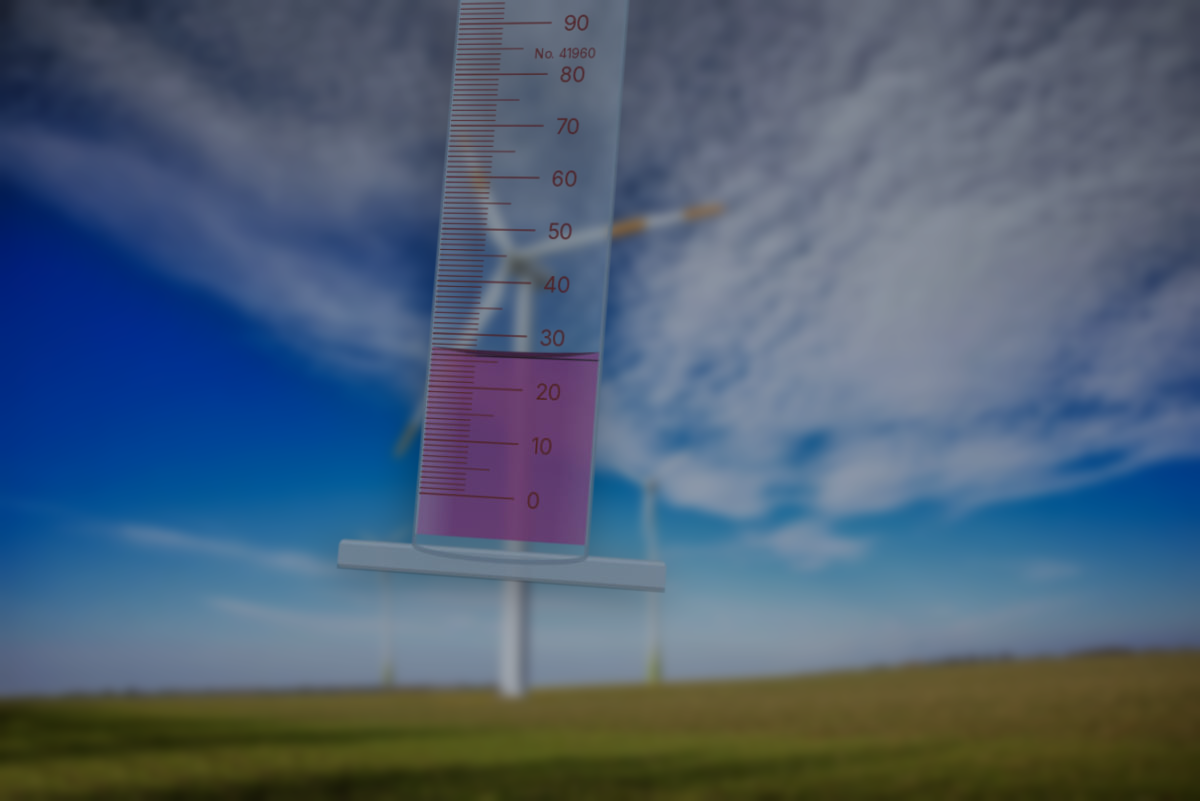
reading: **26** mL
